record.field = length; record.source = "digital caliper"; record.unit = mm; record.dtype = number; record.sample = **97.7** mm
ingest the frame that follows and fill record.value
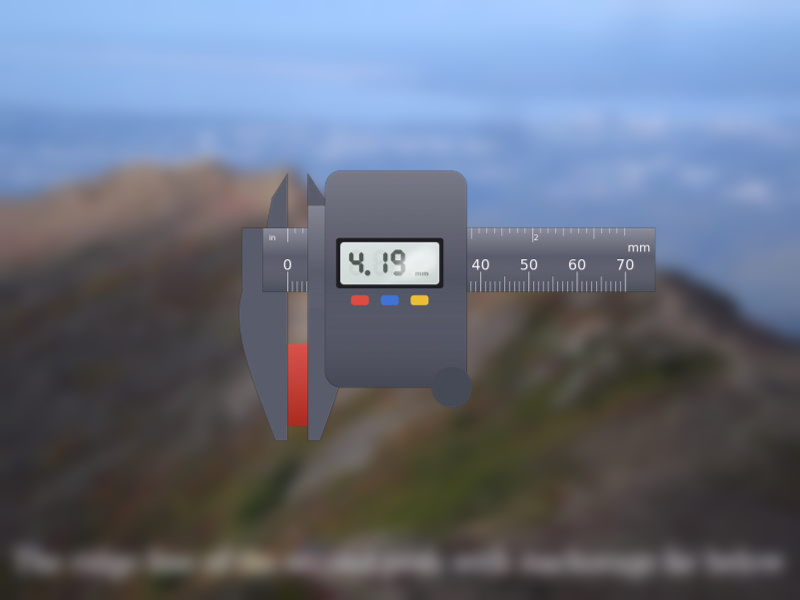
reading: **4.19** mm
